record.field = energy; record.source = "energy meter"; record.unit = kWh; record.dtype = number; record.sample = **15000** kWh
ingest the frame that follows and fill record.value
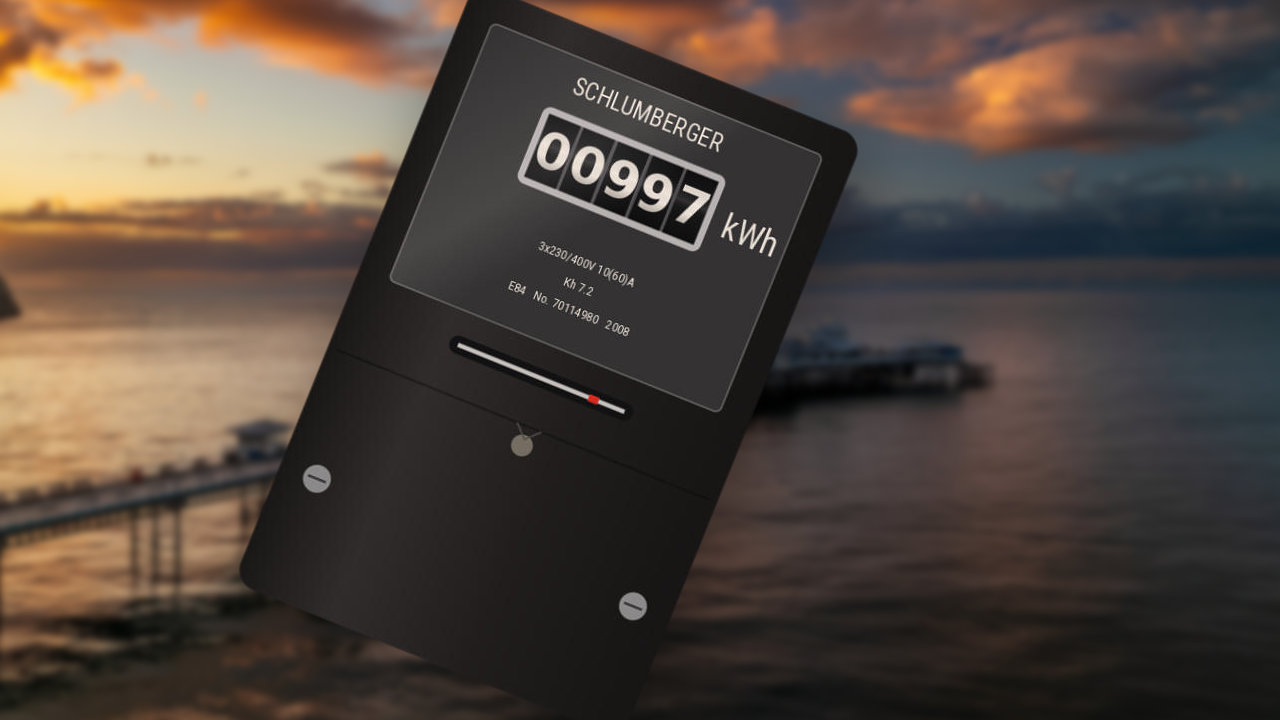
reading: **997** kWh
